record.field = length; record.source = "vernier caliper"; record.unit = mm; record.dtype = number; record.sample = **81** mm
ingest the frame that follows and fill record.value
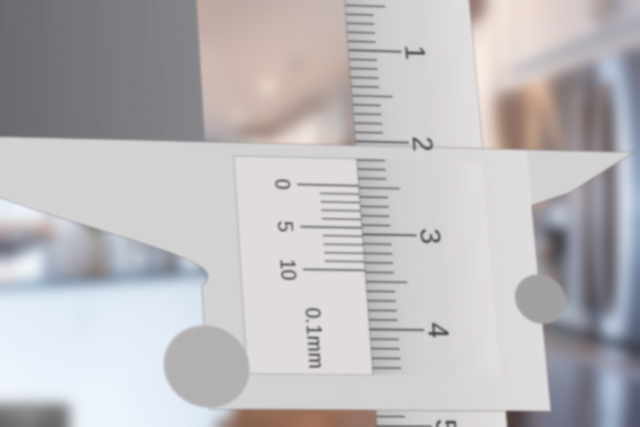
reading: **24.8** mm
